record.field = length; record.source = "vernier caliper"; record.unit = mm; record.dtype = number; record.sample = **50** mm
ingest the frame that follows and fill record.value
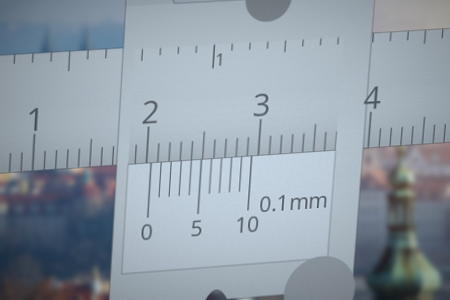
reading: **20.4** mm
